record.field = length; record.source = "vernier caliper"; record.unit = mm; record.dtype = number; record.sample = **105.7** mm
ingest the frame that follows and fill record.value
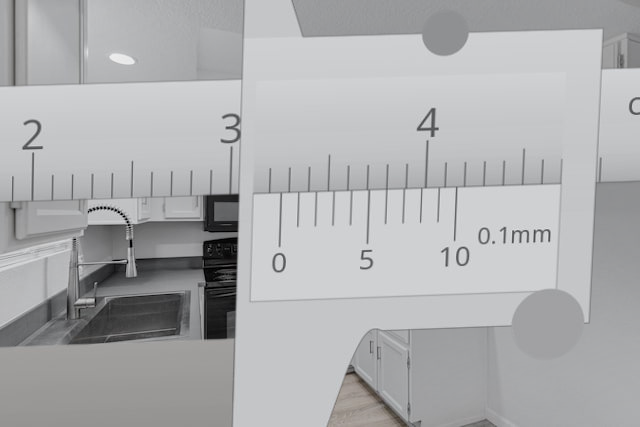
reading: **32.6** mm
